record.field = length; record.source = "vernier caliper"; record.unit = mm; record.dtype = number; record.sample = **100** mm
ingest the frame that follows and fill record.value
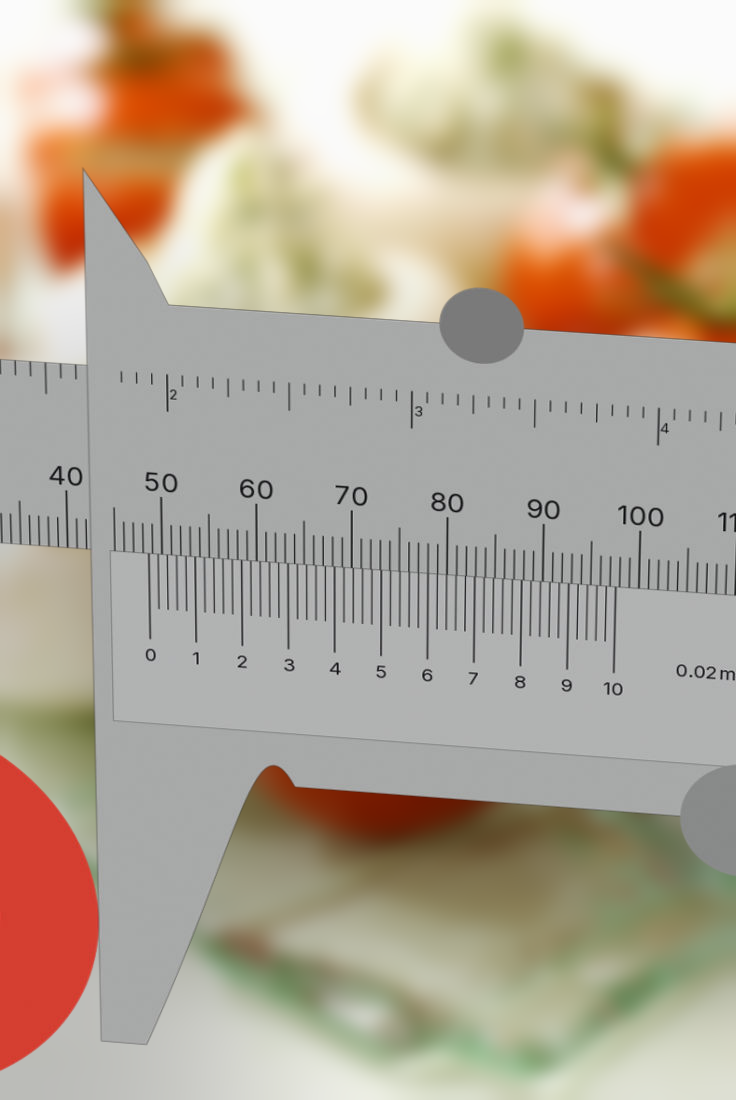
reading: **48.6** mm
